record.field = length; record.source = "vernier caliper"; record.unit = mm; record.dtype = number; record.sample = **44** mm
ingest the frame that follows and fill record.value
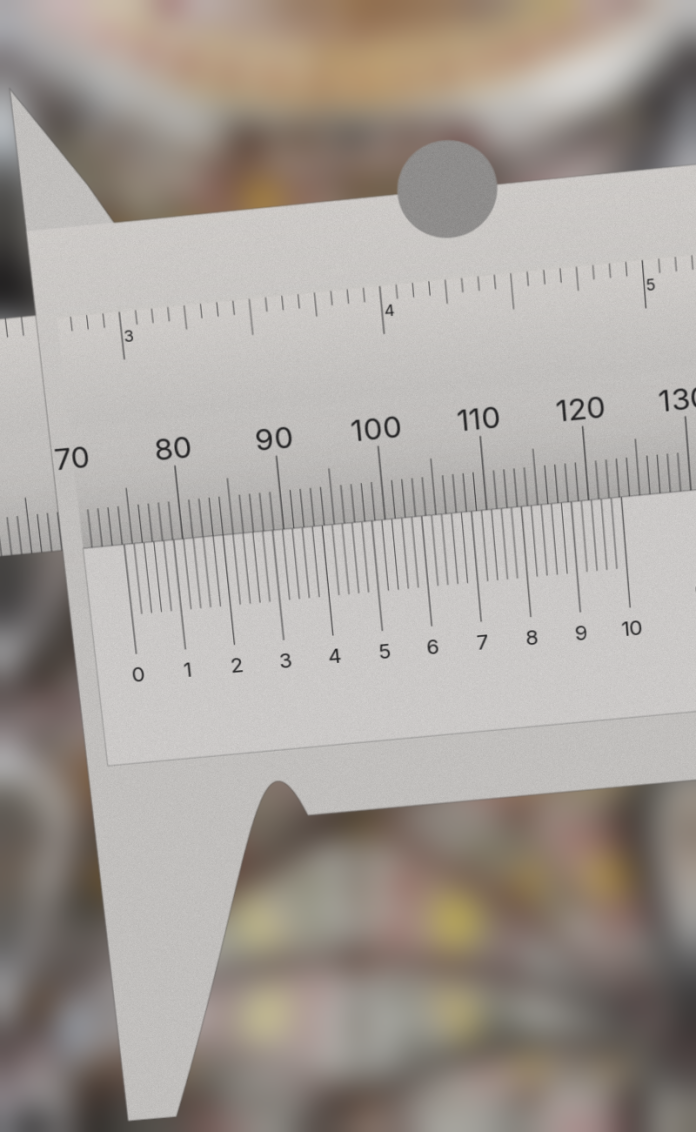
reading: **74.2** mm
